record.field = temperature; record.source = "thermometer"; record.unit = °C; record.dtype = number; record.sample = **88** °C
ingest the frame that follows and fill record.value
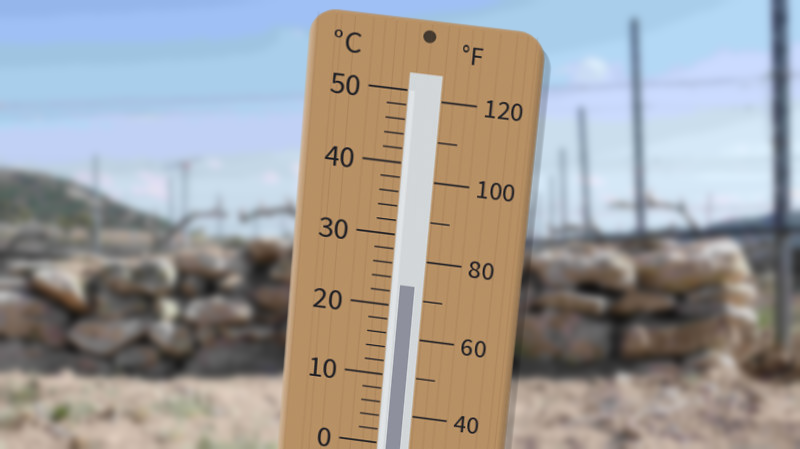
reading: **23** °C
